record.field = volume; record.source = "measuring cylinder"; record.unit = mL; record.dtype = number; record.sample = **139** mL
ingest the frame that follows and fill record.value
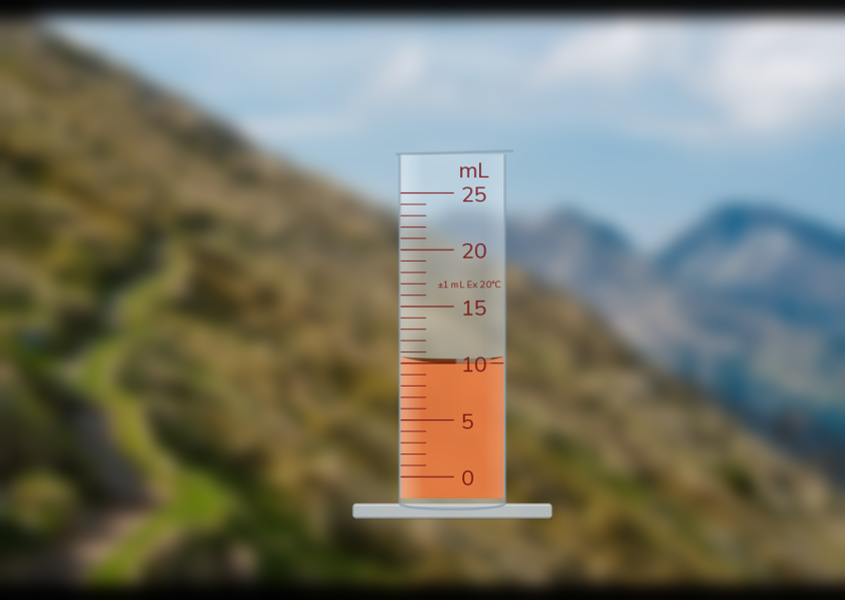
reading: **10** mL
